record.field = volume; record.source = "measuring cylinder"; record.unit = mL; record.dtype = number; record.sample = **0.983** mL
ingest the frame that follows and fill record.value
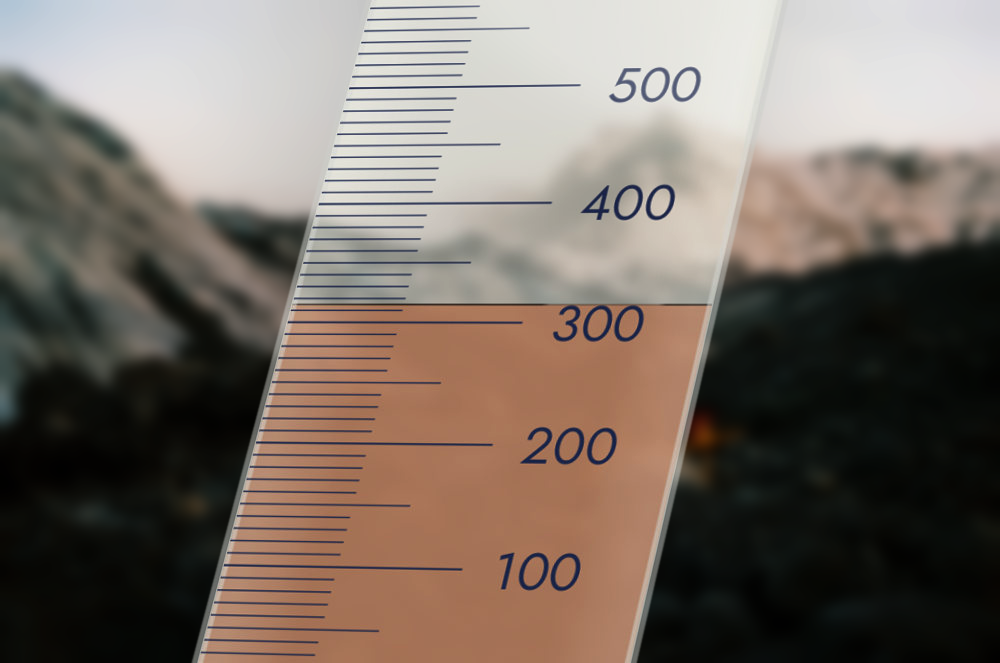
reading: **315** mL
